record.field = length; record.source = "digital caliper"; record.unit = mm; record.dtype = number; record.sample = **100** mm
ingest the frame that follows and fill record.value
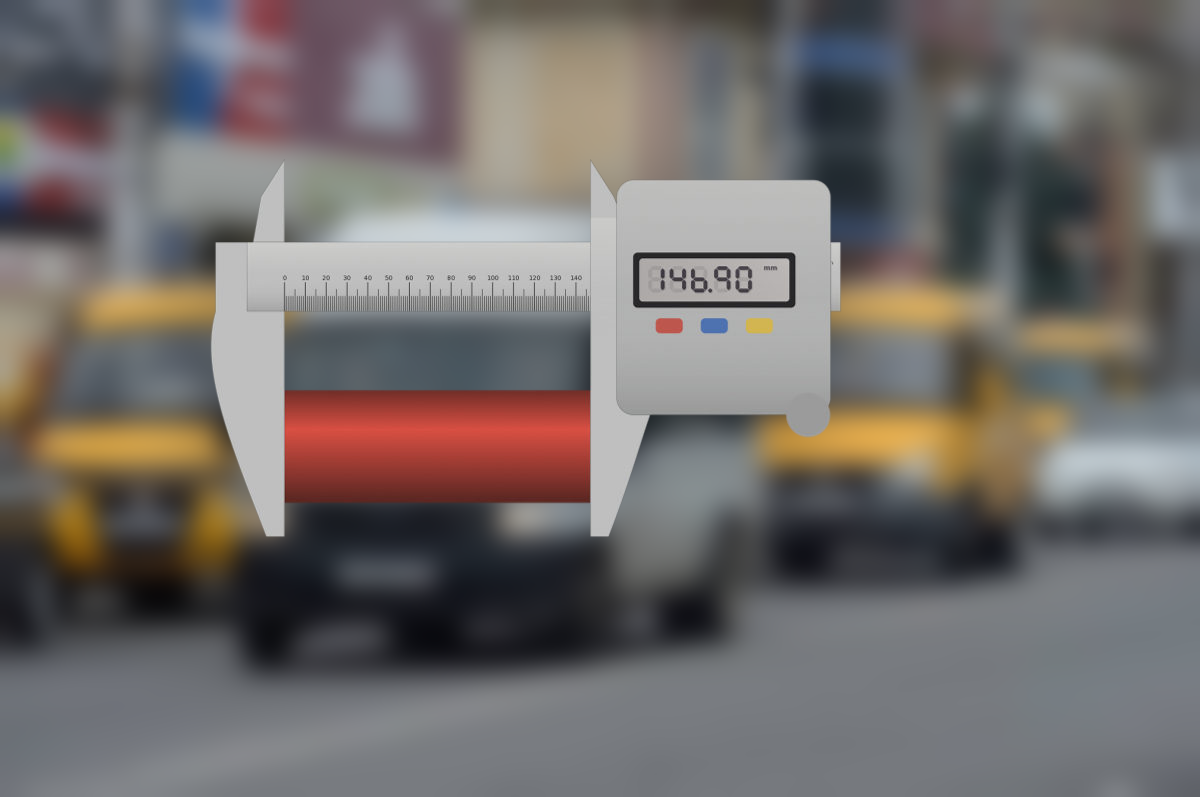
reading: **146.90** mm
